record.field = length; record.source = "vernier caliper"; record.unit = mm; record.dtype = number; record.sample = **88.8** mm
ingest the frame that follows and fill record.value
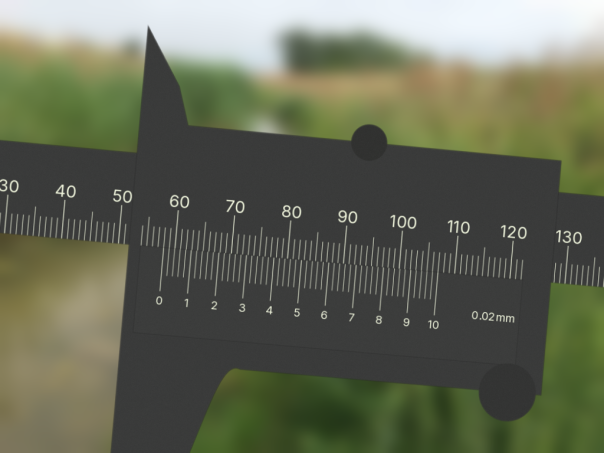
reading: **58.0** mm
